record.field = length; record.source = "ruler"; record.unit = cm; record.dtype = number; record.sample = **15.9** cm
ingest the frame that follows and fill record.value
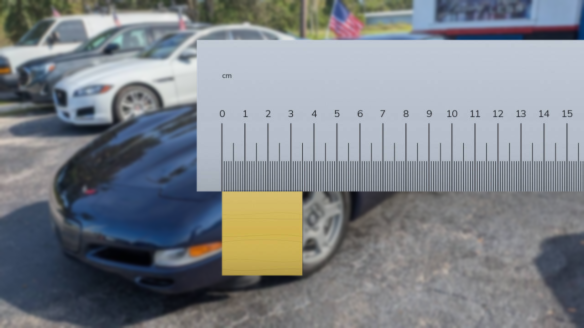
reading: **3.5** cm
